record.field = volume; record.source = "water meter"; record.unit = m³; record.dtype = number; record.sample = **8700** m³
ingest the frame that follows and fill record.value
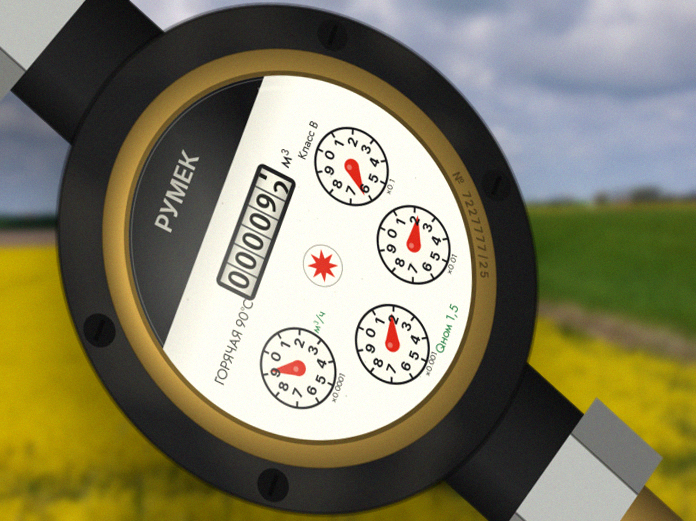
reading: **91.6219** m³
